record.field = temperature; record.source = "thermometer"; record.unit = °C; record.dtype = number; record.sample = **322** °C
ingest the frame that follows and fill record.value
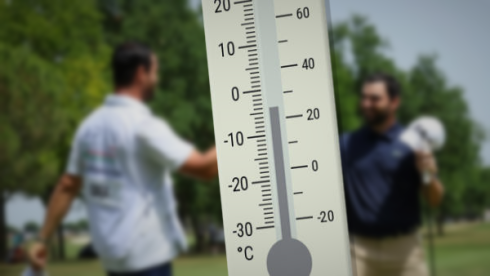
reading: **-4** °C
